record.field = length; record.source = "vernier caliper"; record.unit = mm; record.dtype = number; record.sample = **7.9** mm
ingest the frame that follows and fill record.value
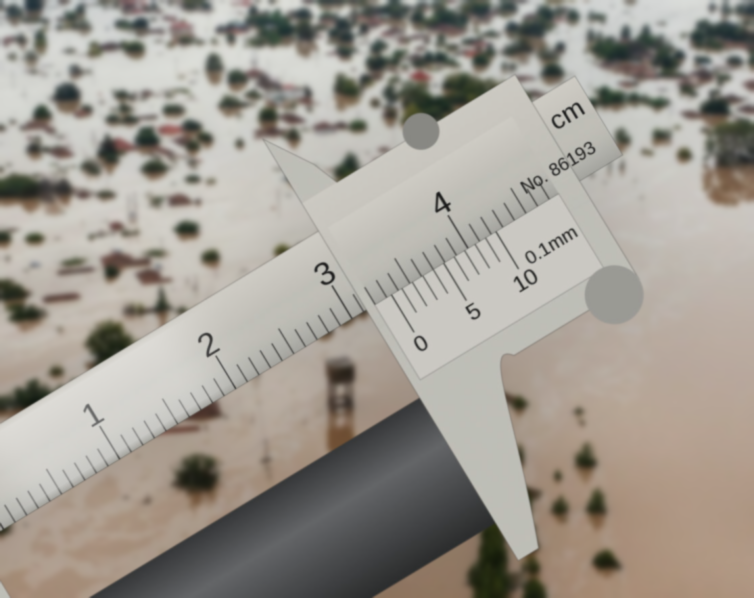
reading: **33.4** mm
